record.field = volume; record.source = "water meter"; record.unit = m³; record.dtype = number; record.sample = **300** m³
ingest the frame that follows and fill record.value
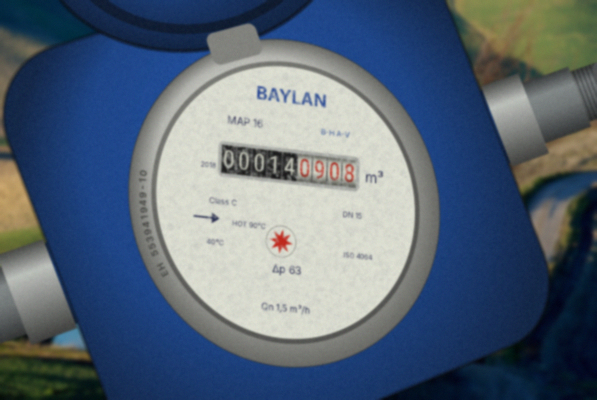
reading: **14.0908** m³
